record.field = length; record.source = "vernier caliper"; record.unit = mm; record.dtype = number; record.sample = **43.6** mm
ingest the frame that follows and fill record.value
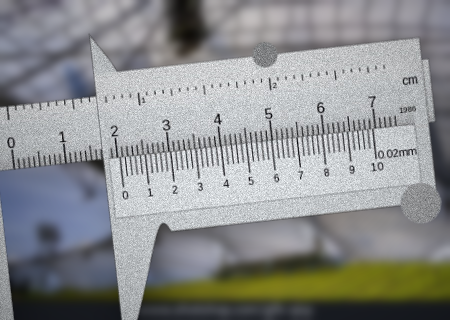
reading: **20.5** mm
